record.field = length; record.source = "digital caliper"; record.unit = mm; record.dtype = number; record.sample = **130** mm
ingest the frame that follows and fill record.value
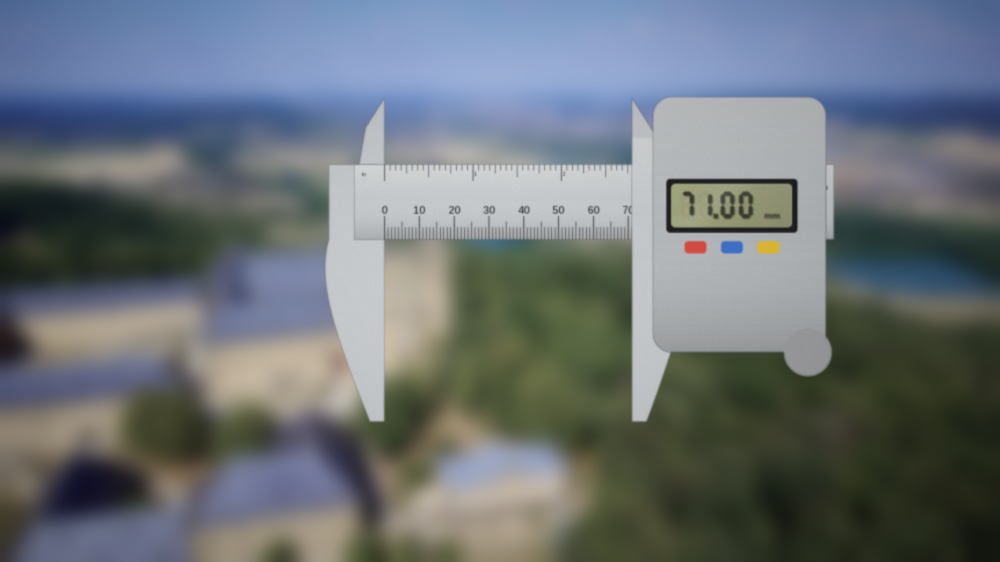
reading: **71.00** mm
